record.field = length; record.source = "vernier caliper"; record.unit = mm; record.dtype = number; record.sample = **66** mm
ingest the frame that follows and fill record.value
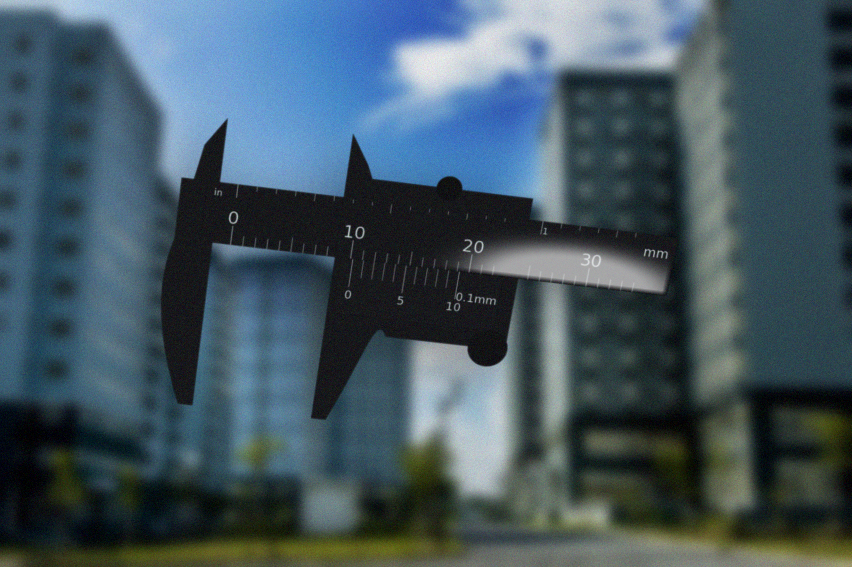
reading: **10.2** mm
